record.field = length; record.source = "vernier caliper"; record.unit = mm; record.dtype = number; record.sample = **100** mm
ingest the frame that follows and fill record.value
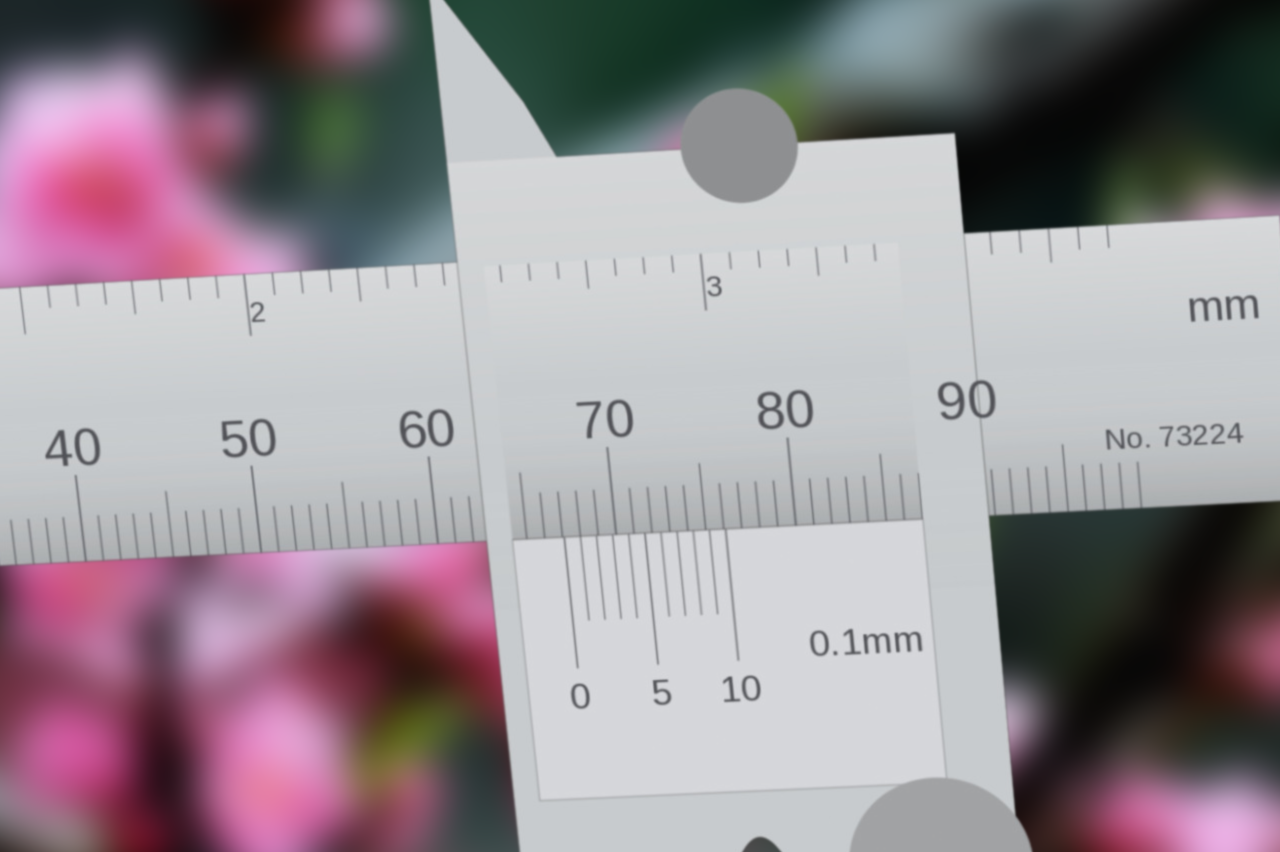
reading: **67.1** mm
